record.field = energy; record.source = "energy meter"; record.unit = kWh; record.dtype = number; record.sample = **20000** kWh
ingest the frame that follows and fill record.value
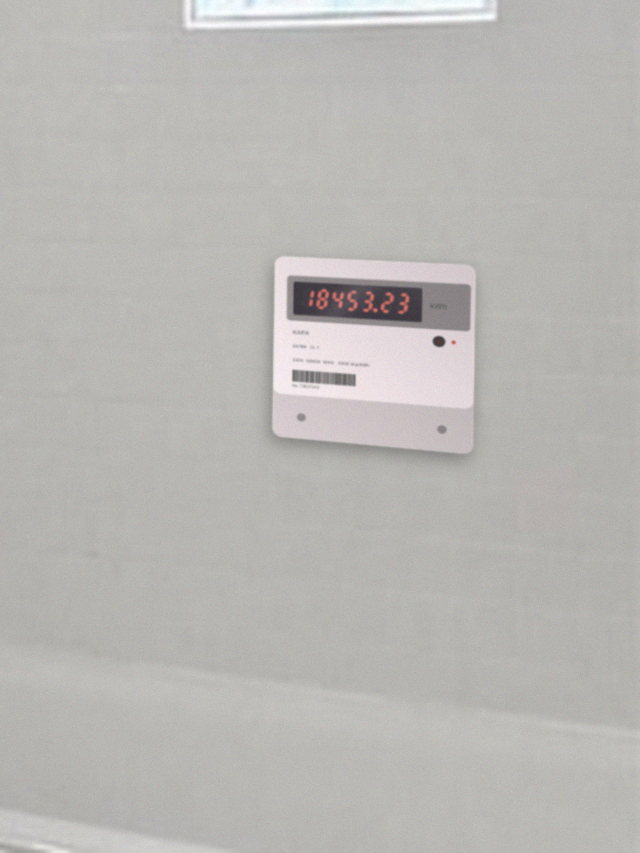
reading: **18453.23** kWh
